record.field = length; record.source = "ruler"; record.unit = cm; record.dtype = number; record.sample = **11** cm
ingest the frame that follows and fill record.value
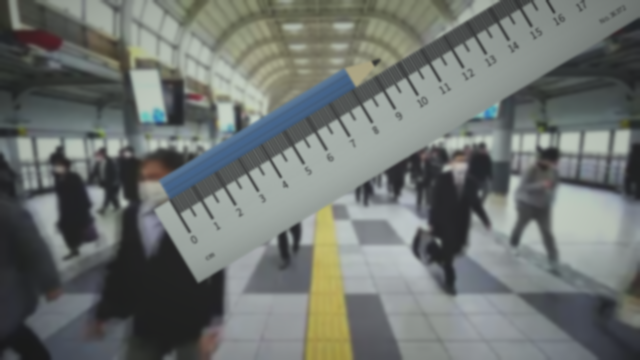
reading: **9.5** cm
